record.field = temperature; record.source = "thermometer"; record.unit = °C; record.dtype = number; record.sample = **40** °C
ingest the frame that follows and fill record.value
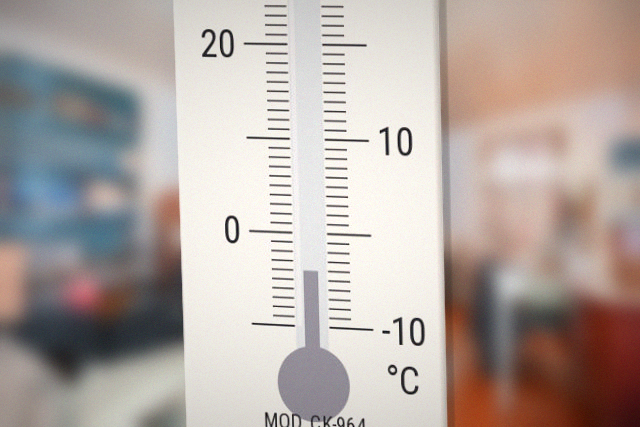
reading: **-4** °C
